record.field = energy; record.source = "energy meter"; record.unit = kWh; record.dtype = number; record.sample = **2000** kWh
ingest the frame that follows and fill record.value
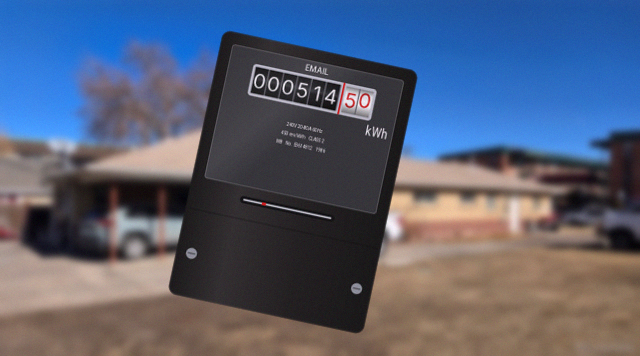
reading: **514.50** kWh
